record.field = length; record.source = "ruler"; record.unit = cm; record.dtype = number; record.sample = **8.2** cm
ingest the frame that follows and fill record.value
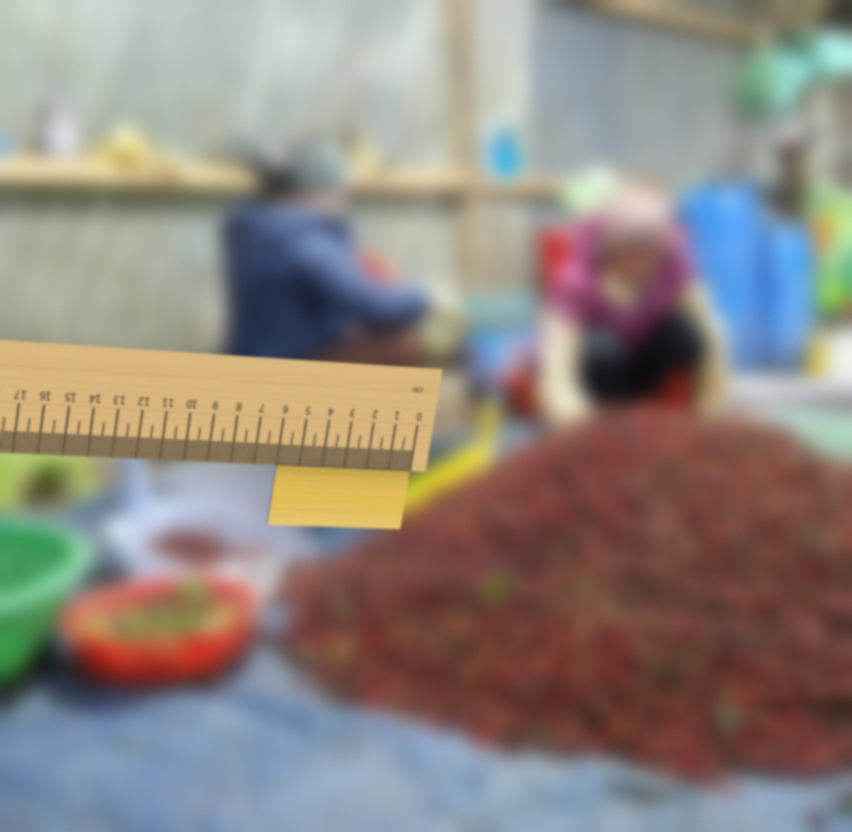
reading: **6** cm
